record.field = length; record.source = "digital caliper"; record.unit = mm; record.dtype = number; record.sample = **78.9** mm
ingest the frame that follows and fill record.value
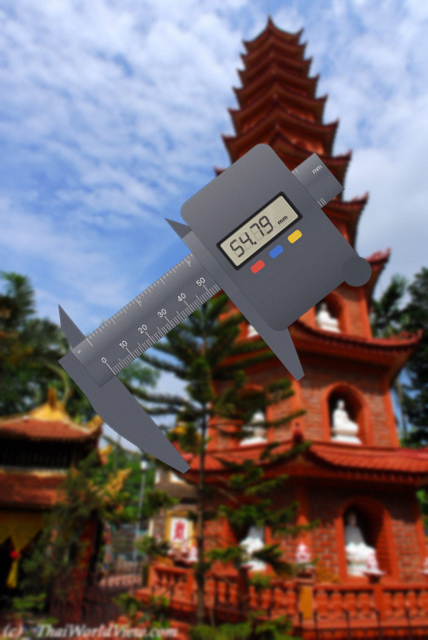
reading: **54.79** mm
